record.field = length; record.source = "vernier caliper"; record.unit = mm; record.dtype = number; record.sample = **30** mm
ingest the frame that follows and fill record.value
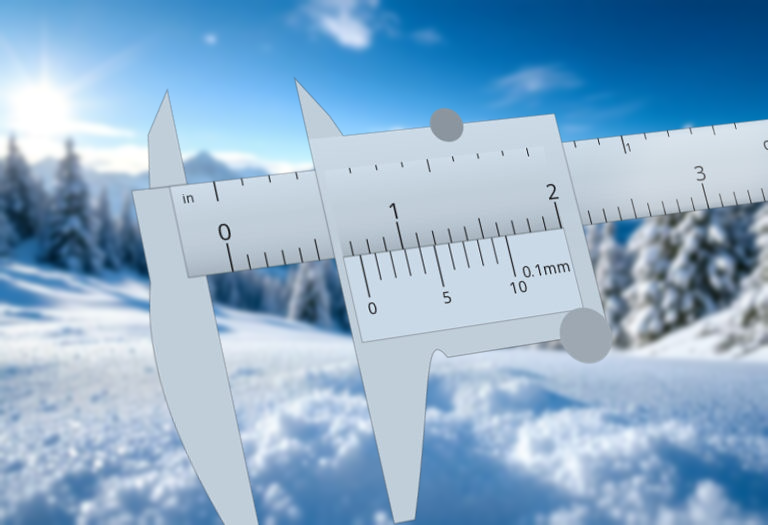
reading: **7.4** mm
